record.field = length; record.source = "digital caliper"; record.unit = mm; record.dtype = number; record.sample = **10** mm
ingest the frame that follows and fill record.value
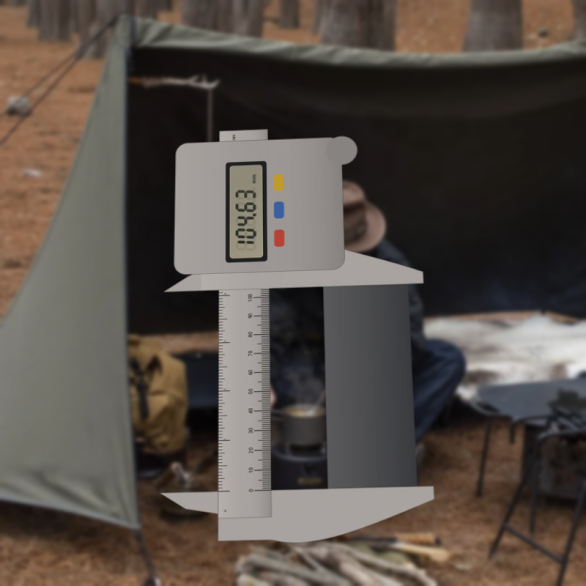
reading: **104.63** mm
